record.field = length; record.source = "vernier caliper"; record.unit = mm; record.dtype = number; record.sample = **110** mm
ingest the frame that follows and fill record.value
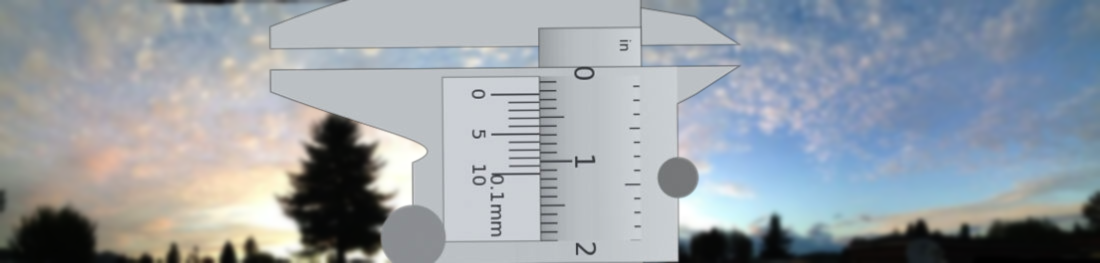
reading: **2.4** mm
